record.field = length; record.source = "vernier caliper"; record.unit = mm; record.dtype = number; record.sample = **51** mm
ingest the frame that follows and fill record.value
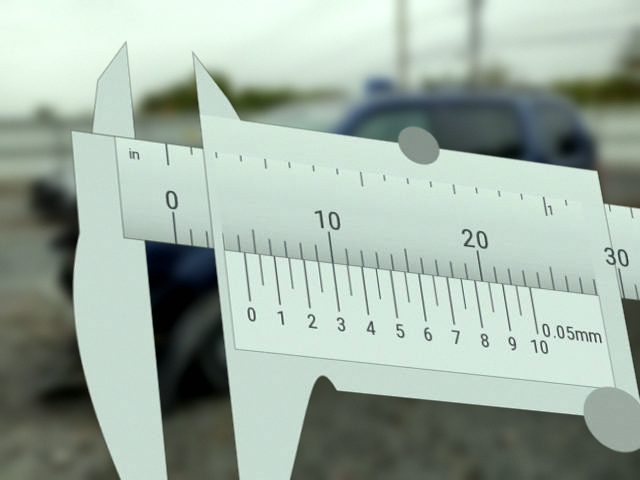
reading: **4.3** mm
